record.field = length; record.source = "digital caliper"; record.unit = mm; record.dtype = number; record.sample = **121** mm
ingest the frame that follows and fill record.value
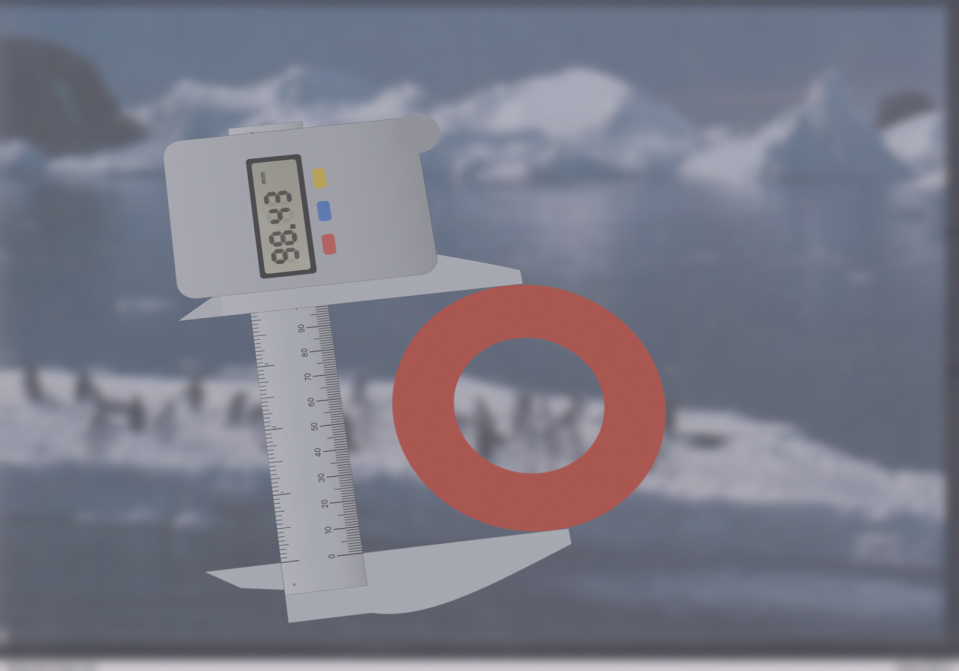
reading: **98.43** mm
